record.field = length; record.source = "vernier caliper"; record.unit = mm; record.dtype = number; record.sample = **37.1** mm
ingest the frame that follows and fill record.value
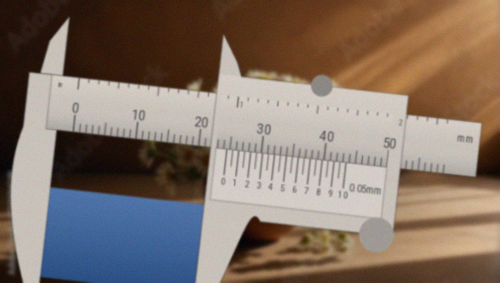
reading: **24.5** mm
